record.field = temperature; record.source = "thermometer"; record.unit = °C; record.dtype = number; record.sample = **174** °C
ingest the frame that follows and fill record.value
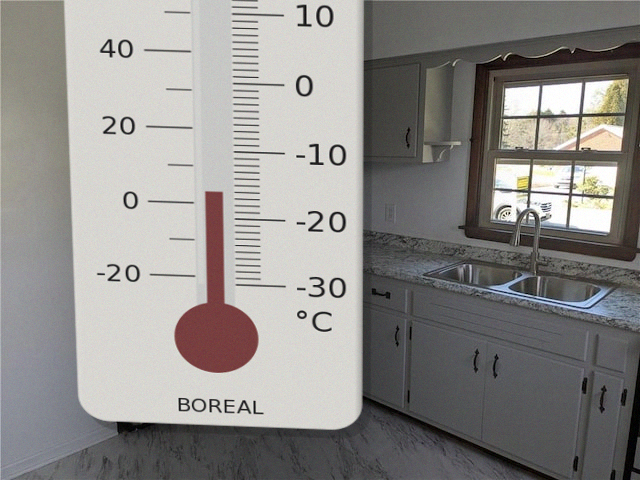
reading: **-16** °C
